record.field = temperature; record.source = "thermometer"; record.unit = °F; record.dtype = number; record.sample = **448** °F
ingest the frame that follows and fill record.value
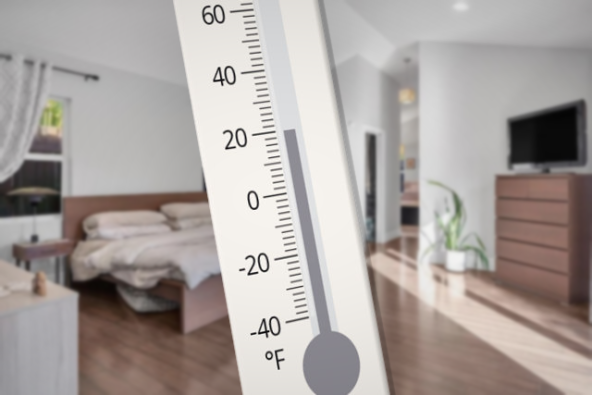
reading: **20** °F
